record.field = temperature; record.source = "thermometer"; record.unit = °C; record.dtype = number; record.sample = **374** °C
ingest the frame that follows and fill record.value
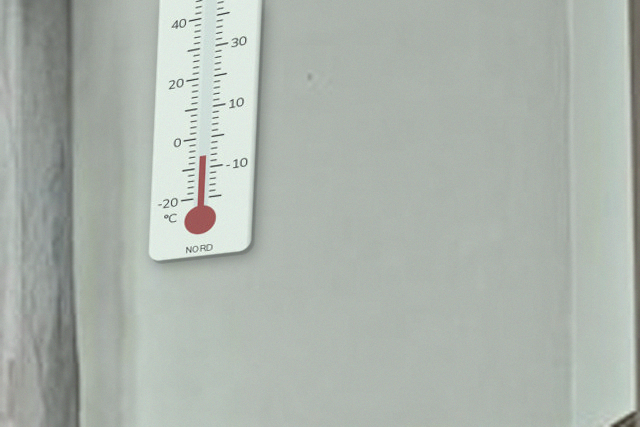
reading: **-6** °C
